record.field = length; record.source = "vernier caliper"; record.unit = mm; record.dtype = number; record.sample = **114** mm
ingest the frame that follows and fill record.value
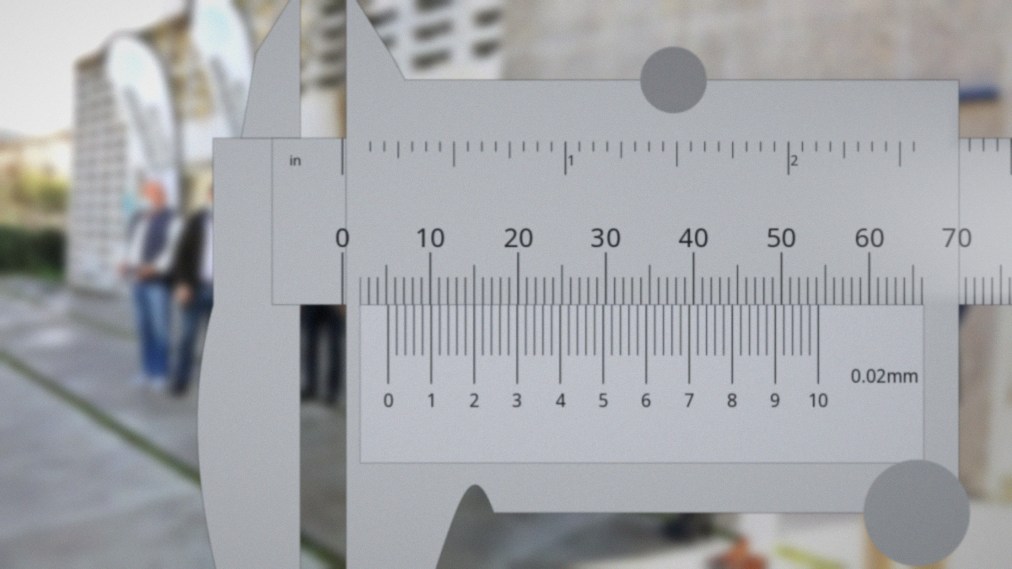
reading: **5.2** mm
